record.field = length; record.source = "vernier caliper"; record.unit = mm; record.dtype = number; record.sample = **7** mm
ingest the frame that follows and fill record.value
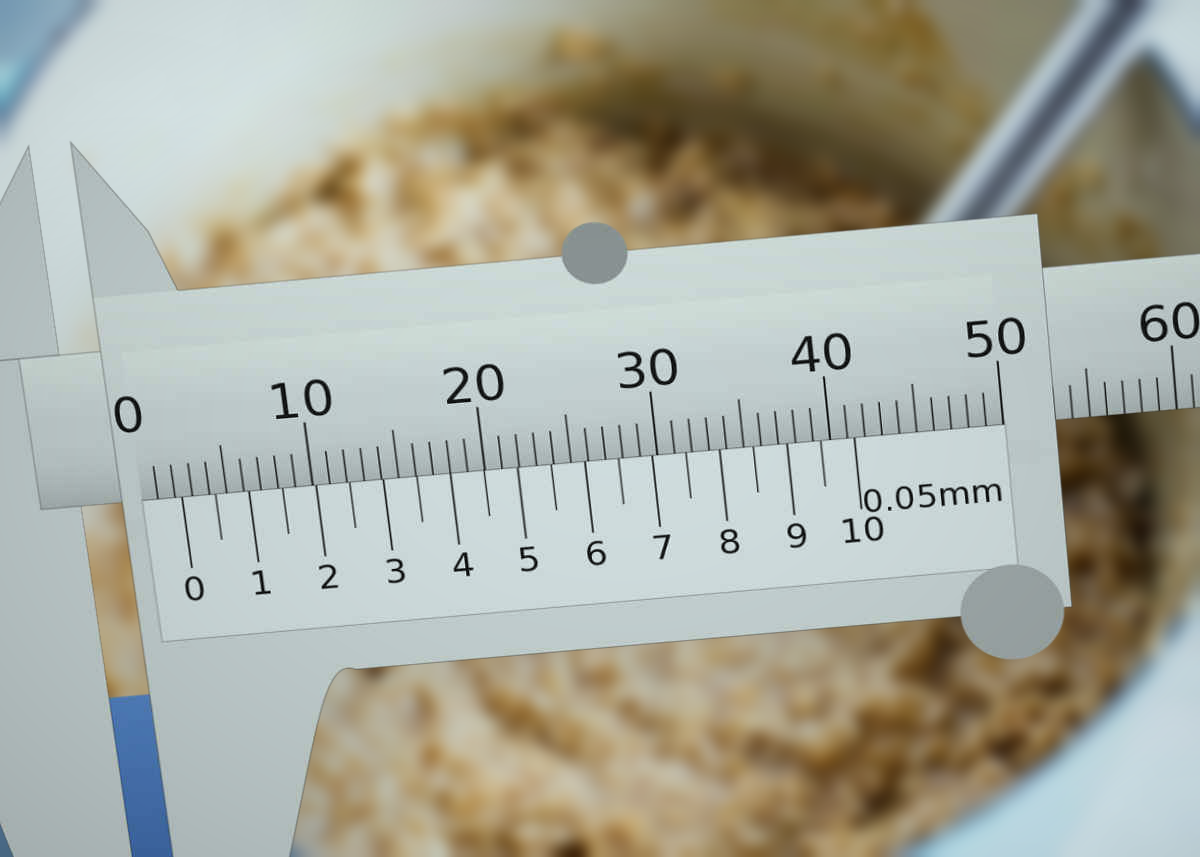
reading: **2.4** mm
